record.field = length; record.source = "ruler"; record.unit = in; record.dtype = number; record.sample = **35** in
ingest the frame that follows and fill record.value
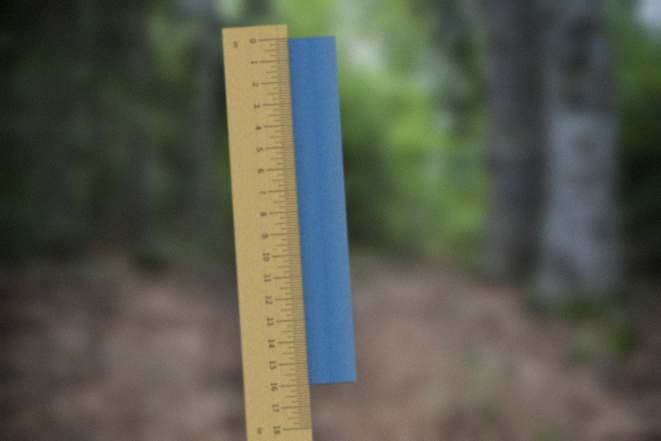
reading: **16** in
